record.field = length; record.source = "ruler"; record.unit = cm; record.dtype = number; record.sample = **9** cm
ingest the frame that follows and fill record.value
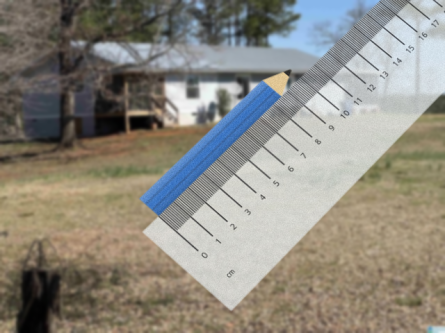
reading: **10** cm
